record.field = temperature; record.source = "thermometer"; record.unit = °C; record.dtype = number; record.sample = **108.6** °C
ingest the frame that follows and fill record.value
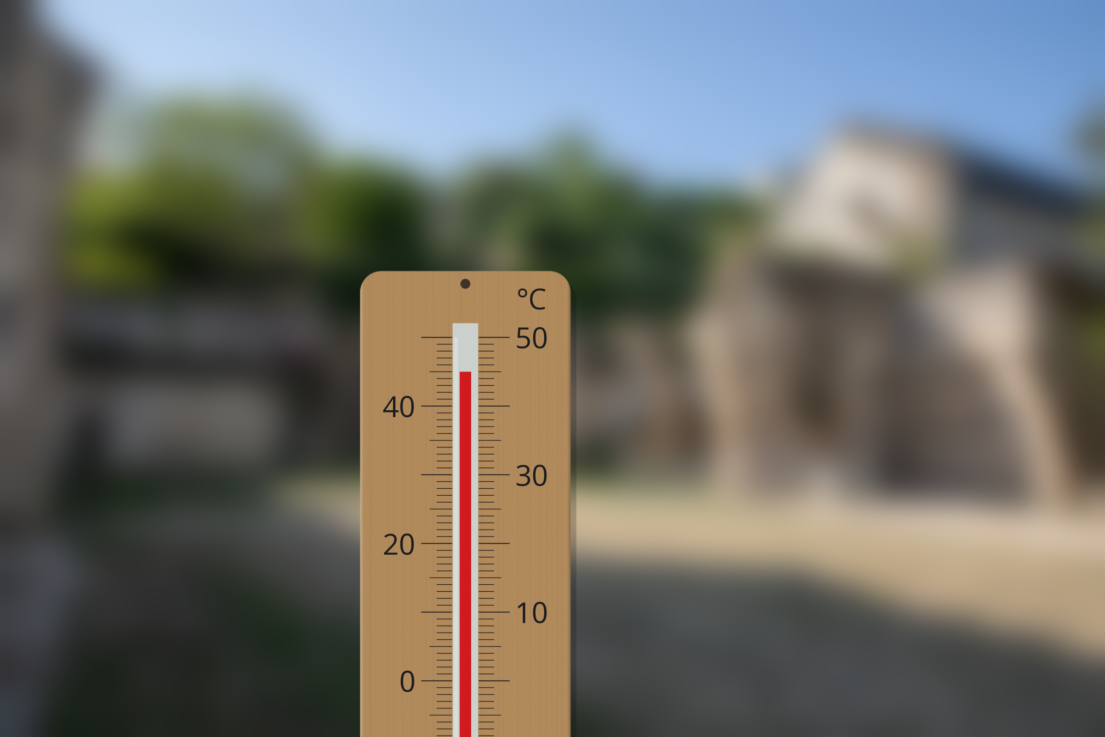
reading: **45** °C
